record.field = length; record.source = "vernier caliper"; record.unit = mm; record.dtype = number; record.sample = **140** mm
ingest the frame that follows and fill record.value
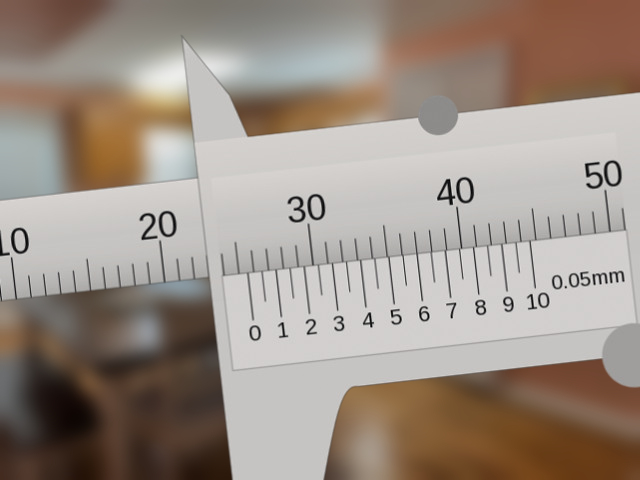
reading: **25.6** mm
